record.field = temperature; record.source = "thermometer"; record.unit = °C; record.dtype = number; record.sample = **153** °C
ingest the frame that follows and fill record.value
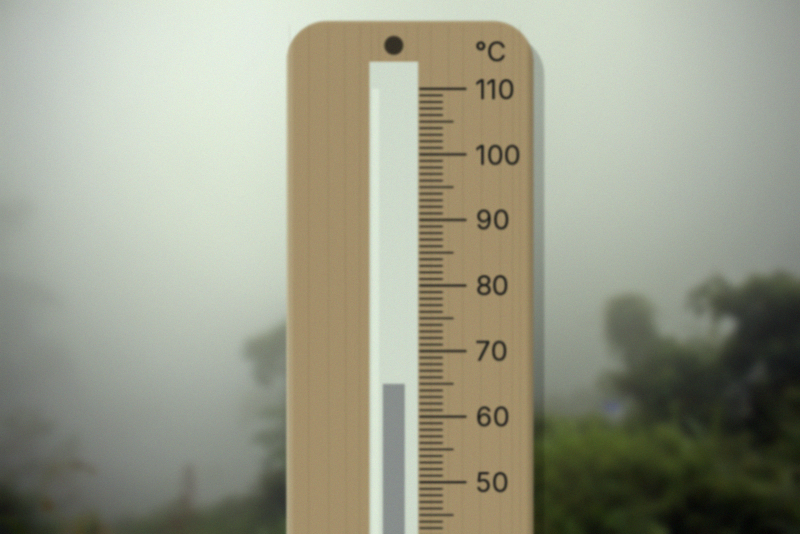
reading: **65** °C
